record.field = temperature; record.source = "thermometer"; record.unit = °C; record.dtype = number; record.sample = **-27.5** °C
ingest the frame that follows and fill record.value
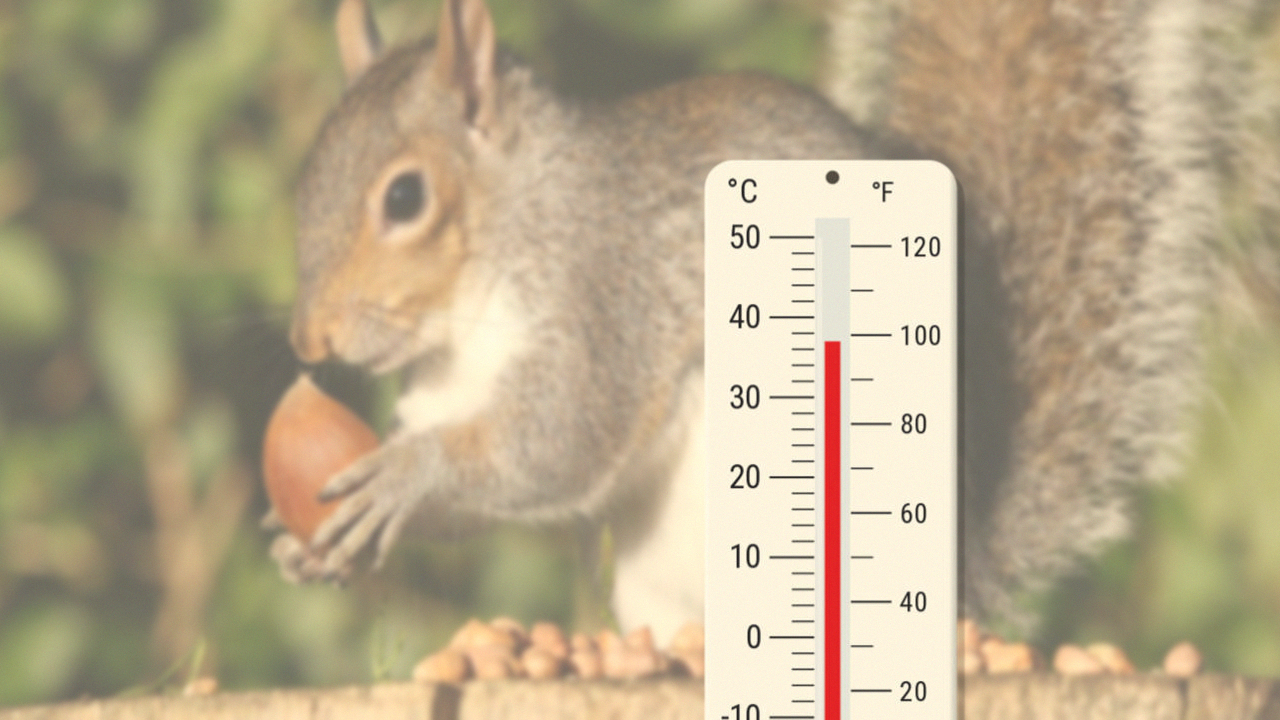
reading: **37** °C
